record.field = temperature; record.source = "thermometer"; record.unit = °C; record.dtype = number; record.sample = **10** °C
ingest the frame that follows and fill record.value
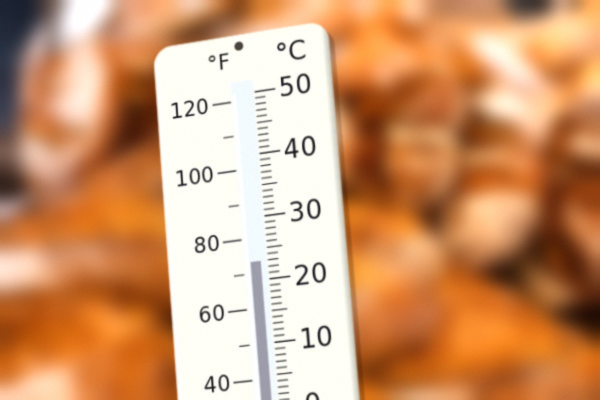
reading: **23** °C
